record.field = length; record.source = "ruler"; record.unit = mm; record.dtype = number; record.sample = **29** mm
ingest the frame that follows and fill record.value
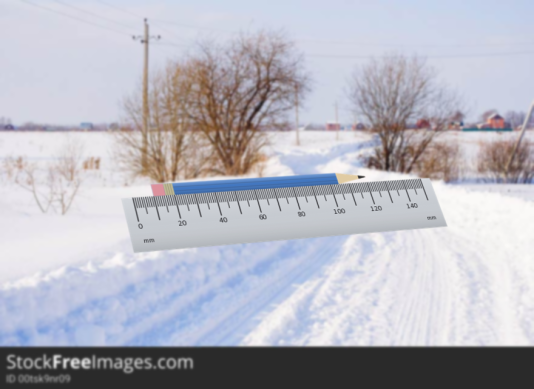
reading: **110** mm
